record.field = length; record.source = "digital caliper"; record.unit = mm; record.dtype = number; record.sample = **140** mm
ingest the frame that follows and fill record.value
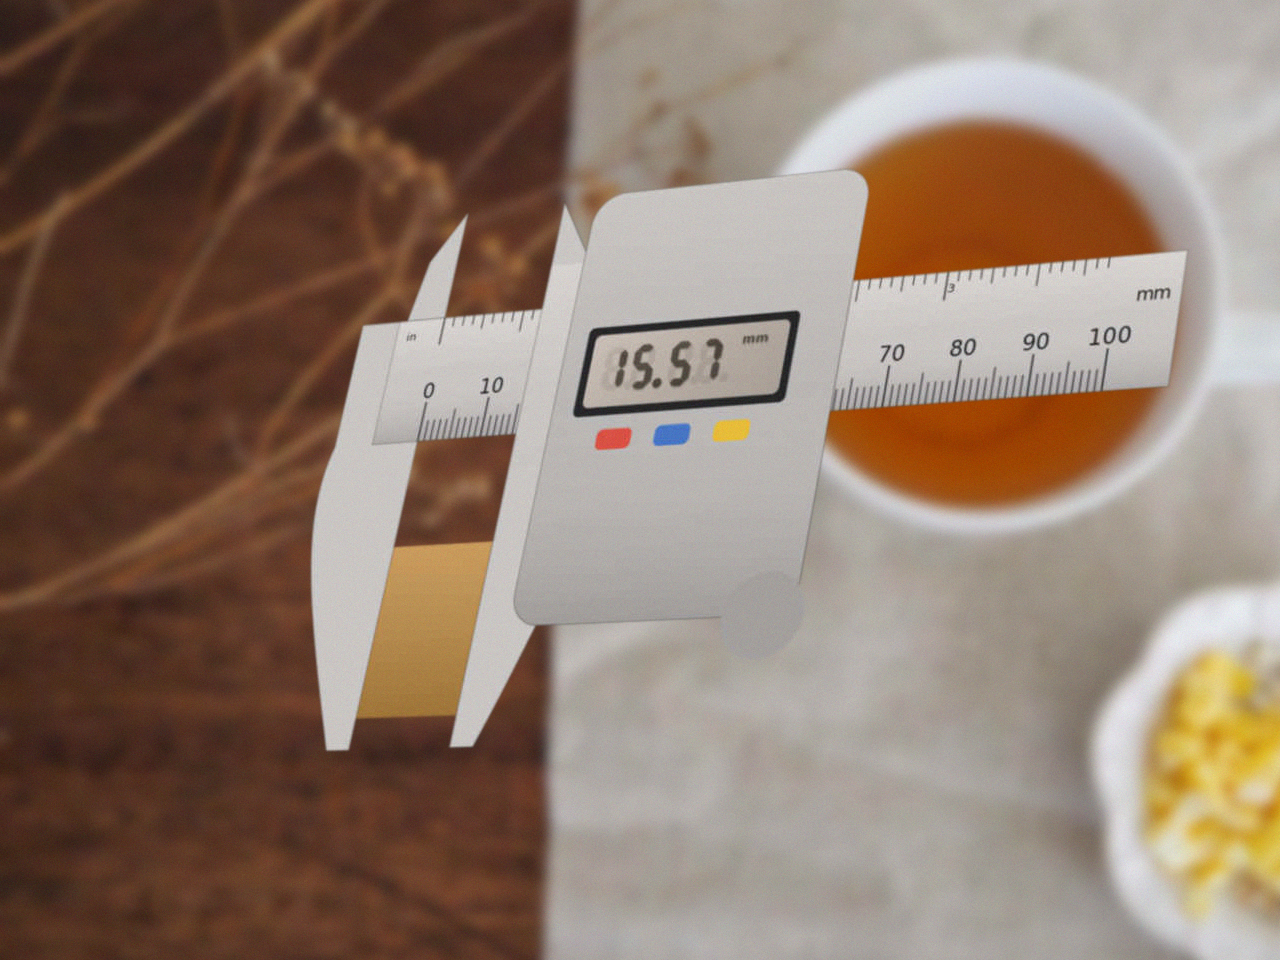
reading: **15.57** mm
